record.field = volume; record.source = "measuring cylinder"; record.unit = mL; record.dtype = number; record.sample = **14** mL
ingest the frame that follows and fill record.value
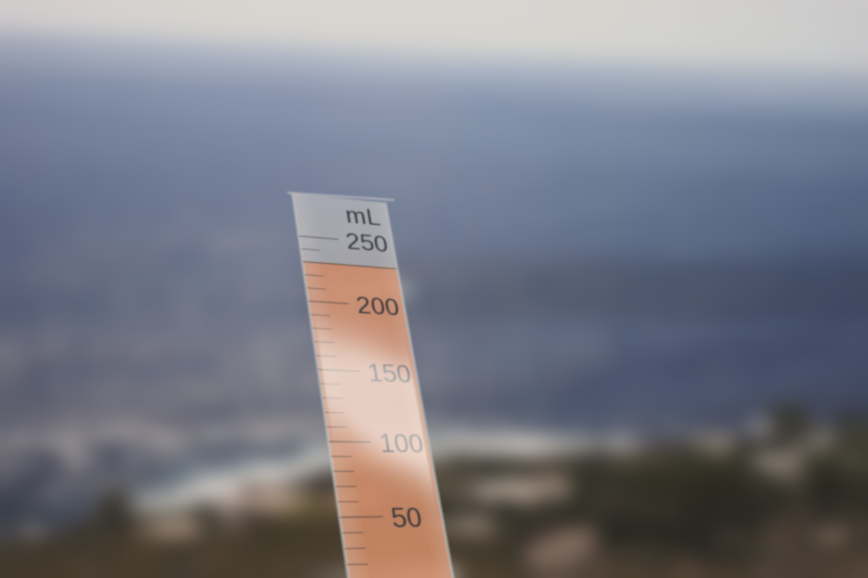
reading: **230** mL
